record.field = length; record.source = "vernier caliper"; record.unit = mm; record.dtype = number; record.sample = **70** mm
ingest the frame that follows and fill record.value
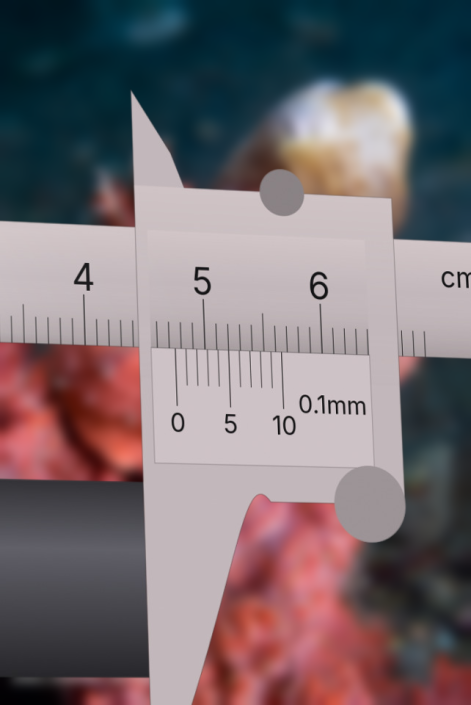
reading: **47.5** mm
